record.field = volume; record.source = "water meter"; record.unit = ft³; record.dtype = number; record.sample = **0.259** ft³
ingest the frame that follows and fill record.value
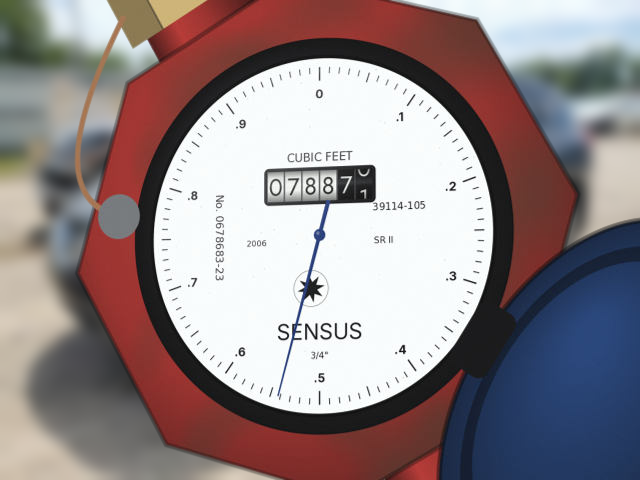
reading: **78870.54** ft³
